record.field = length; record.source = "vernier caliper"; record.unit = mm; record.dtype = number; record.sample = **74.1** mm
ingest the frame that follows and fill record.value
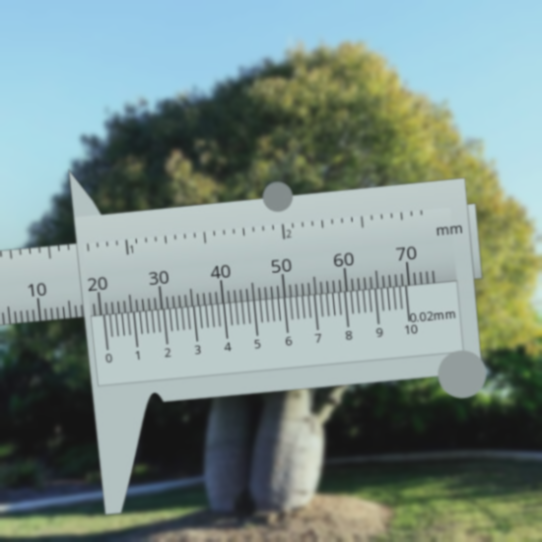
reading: **20.5** mm
